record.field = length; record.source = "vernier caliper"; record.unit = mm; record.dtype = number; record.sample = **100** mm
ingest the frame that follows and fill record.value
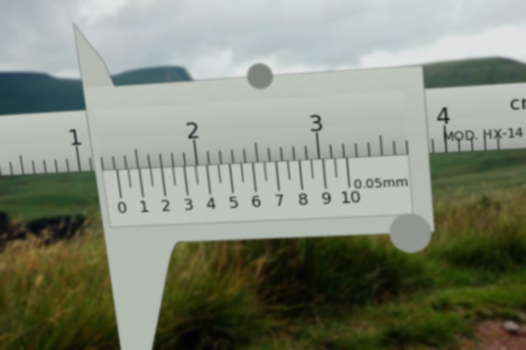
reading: **13.2** mm
